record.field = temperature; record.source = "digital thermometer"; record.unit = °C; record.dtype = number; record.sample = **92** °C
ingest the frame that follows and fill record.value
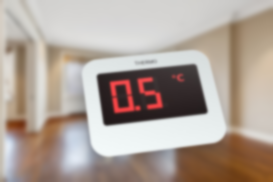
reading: **0.5** °C
